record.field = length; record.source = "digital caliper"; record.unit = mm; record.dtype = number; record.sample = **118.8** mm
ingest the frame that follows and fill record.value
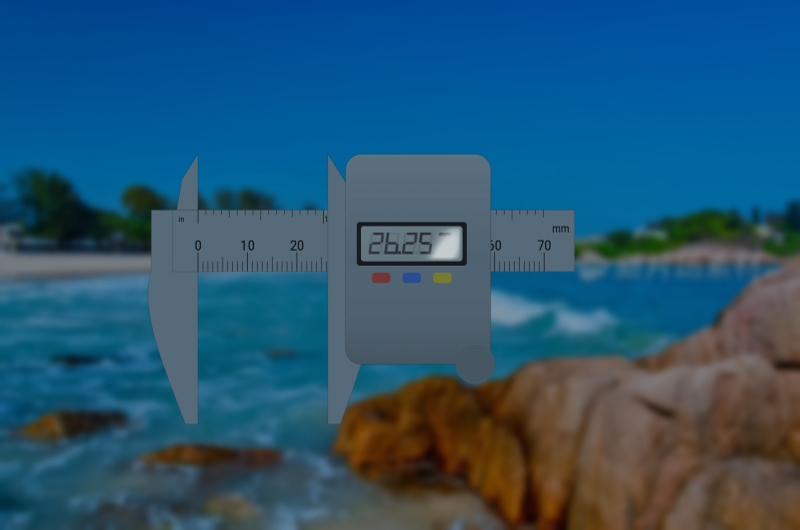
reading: **26.25** mm
